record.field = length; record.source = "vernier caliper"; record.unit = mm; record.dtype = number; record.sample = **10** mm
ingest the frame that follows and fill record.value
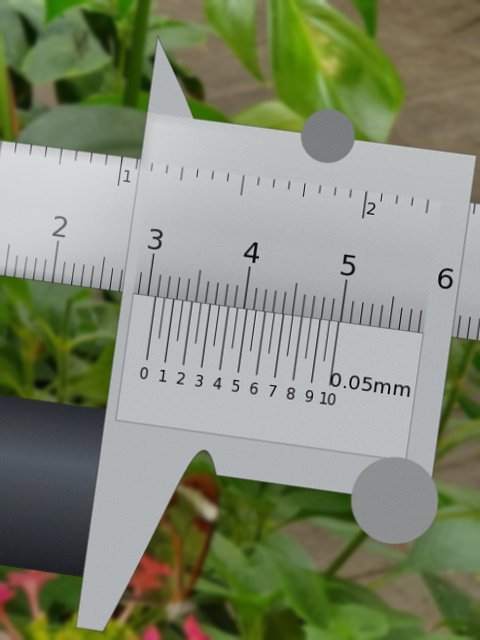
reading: **30.8** mm
